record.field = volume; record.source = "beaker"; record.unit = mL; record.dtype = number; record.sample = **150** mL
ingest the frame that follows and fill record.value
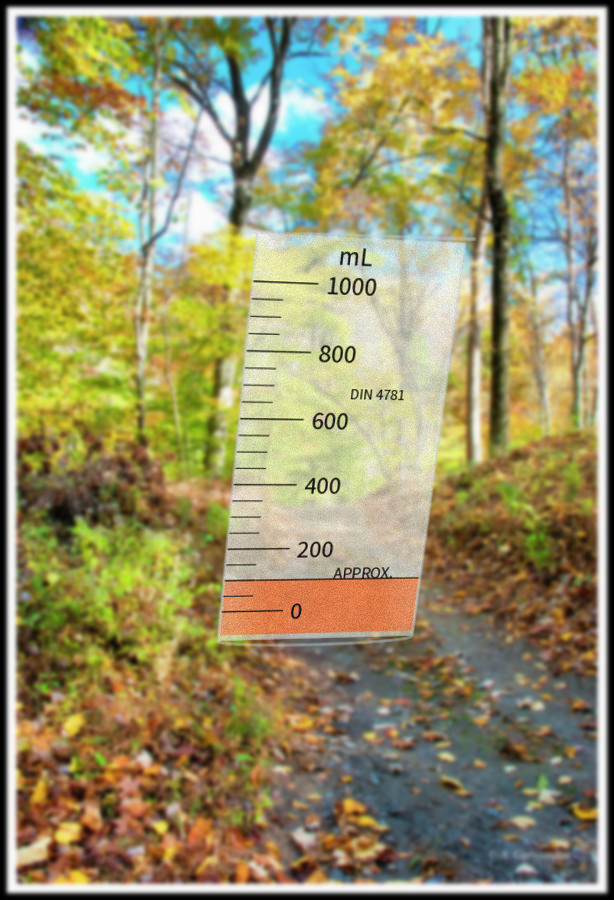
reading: **100** mL
